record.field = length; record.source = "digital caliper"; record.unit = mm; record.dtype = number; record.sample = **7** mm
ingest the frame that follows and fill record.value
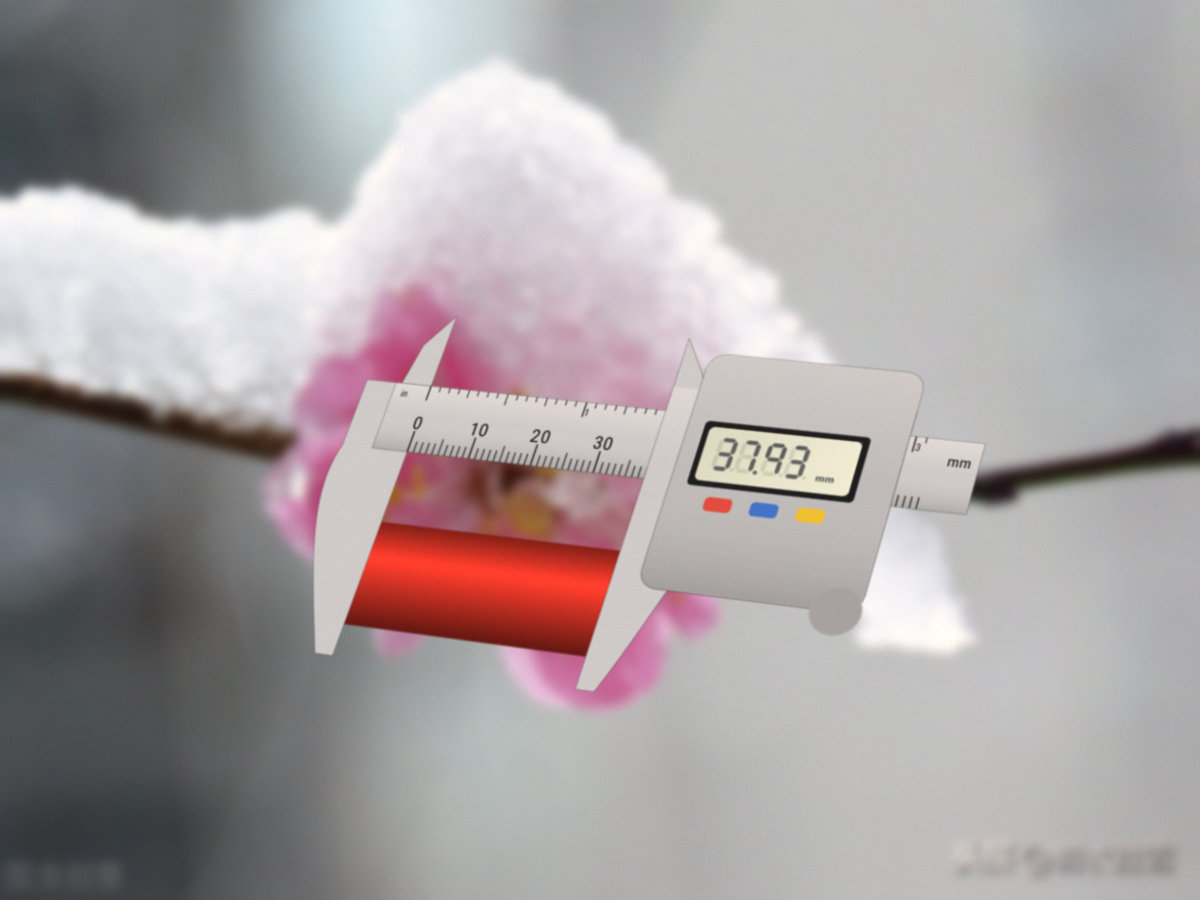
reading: **37.93** mm
